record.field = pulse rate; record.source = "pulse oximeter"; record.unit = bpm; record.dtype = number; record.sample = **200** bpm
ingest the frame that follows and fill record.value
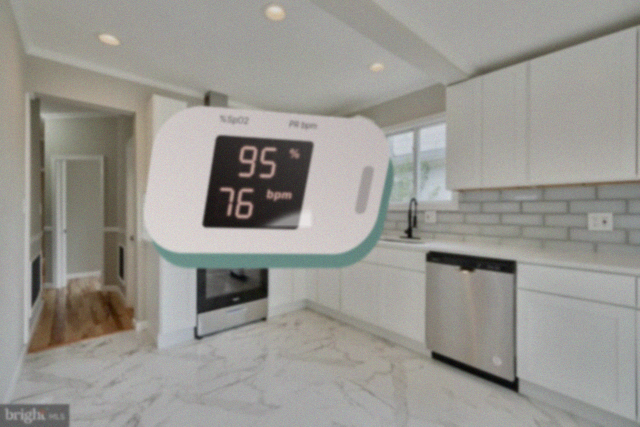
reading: **76** bpm
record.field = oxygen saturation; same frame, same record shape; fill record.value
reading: **95** %
